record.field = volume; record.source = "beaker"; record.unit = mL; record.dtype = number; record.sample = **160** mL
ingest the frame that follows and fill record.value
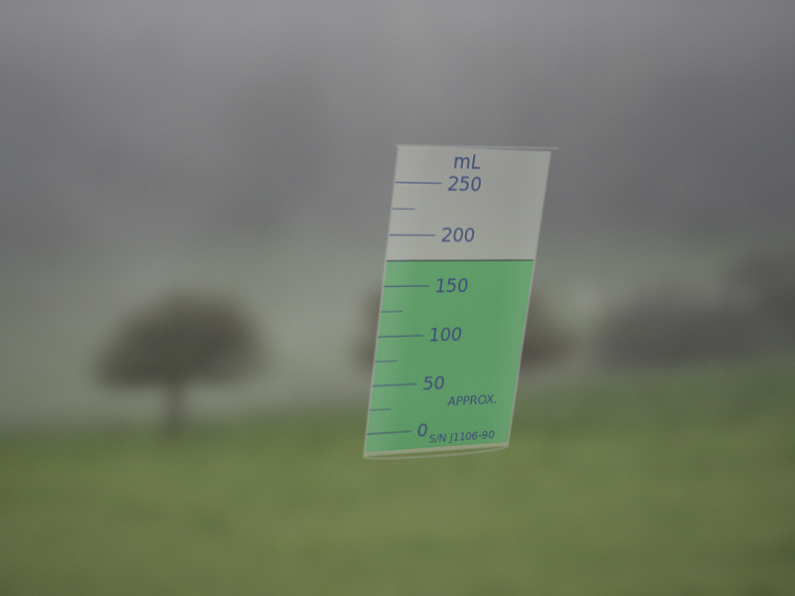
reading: **175** mL
